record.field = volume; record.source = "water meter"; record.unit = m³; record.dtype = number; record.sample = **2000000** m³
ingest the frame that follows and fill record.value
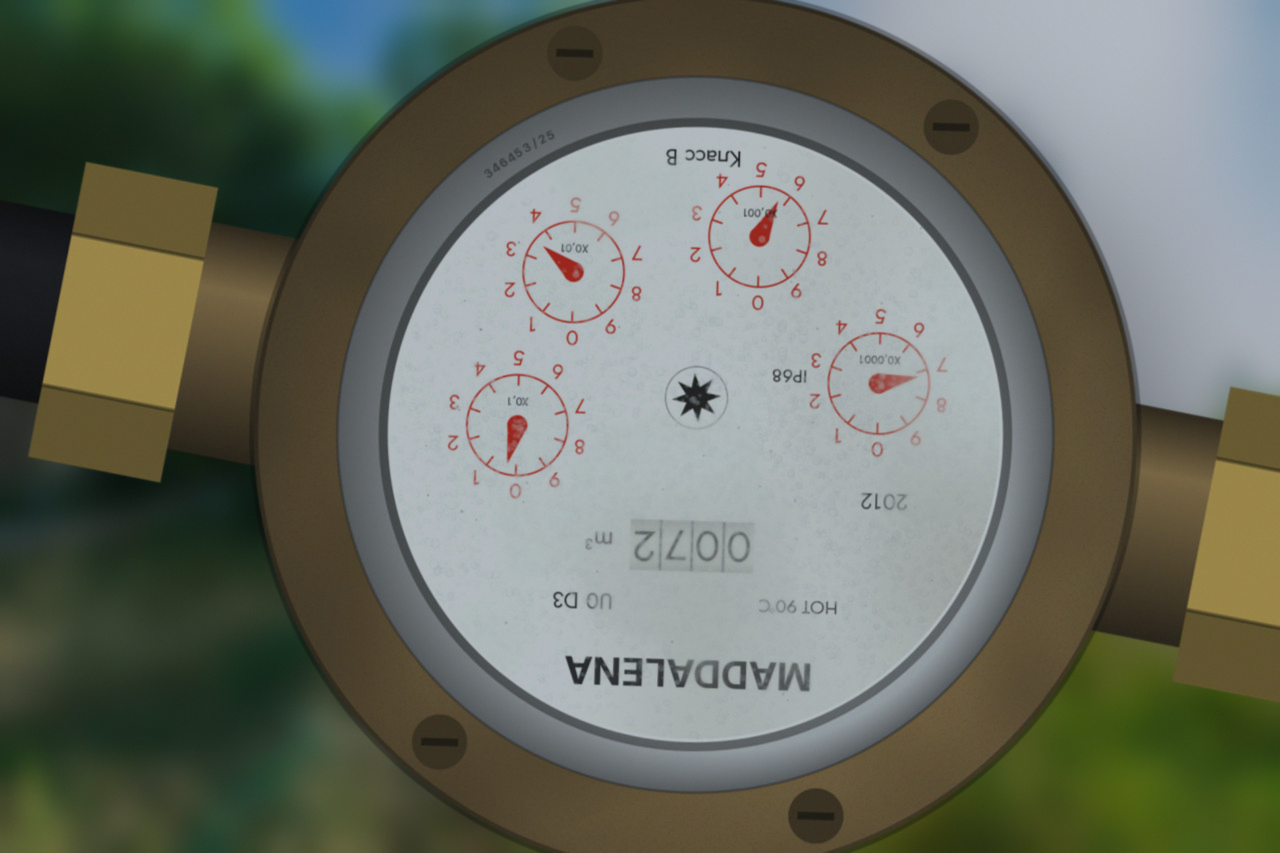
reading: **72.0357** m³
